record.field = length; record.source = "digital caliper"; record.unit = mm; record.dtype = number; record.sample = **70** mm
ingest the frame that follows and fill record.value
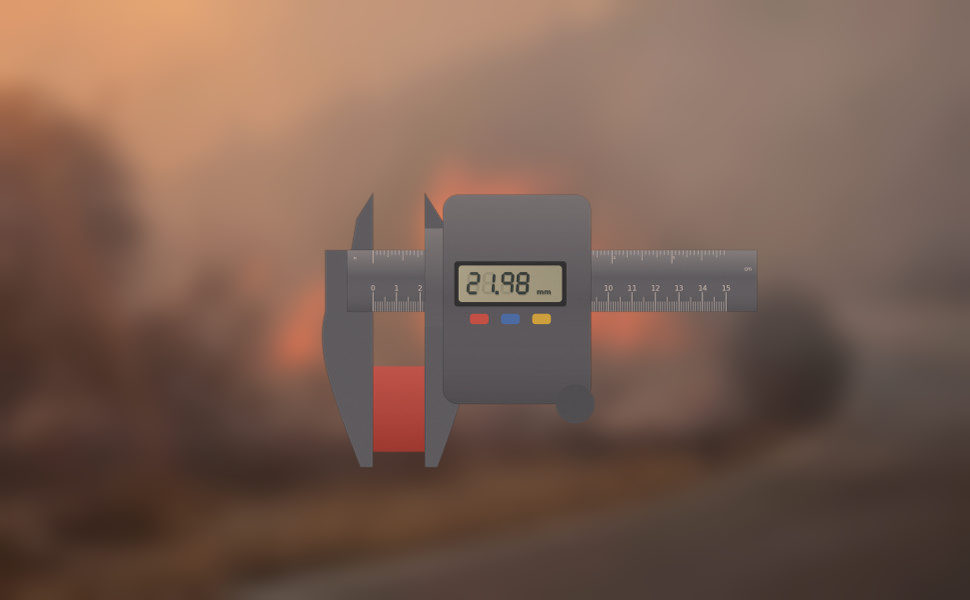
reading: **21.98** mm
